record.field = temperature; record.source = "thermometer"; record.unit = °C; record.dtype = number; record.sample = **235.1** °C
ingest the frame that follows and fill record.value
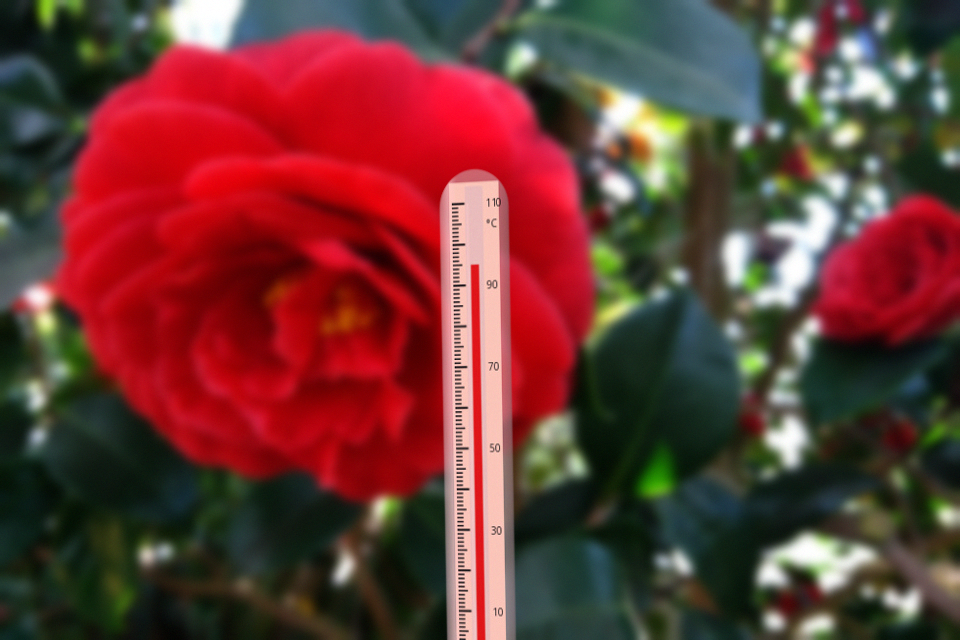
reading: **95** °C
